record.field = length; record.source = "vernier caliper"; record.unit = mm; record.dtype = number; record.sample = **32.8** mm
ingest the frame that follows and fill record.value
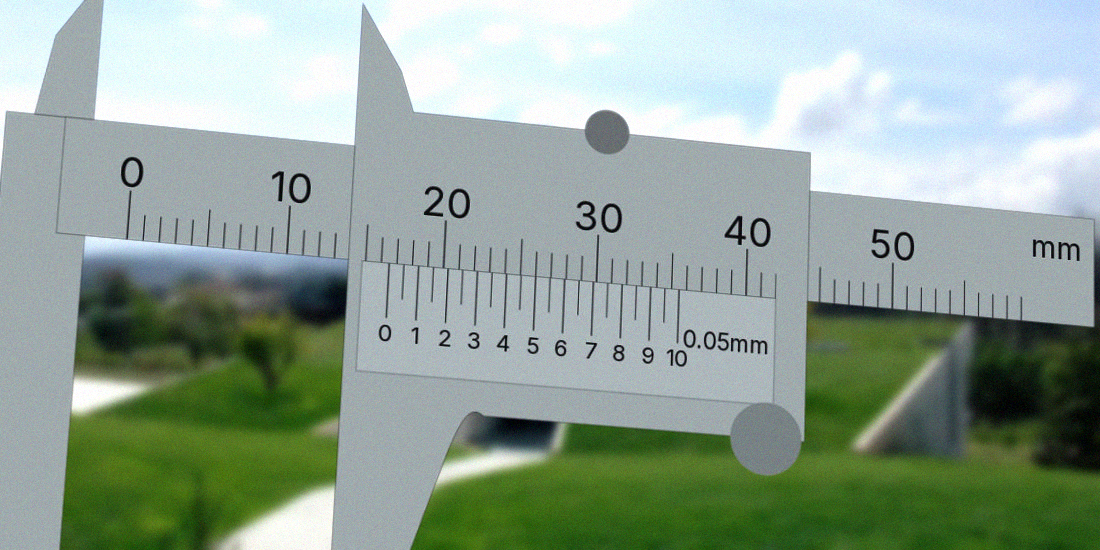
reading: **16.5** mm
